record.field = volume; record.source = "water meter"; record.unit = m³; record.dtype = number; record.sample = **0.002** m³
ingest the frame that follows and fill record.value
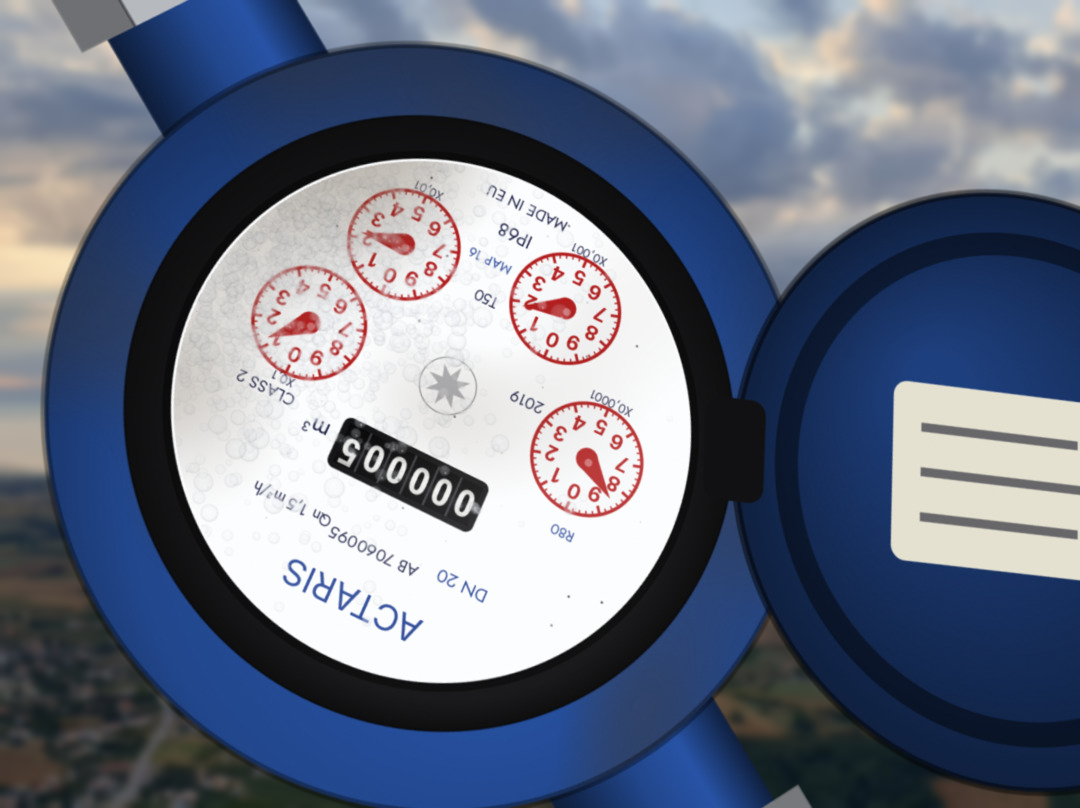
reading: **5.1218** m³
